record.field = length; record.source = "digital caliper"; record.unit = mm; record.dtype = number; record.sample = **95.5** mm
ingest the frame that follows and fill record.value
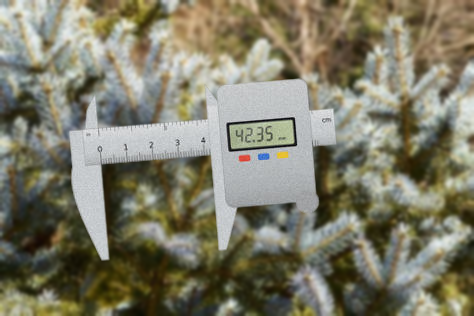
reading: **42.35** mm
